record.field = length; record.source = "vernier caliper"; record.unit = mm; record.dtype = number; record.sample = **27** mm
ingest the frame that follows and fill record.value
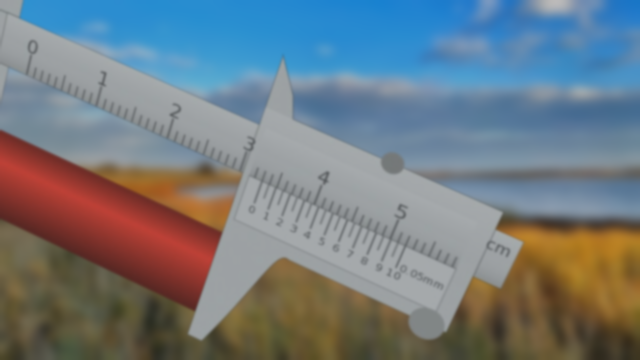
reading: **33.0** mm
